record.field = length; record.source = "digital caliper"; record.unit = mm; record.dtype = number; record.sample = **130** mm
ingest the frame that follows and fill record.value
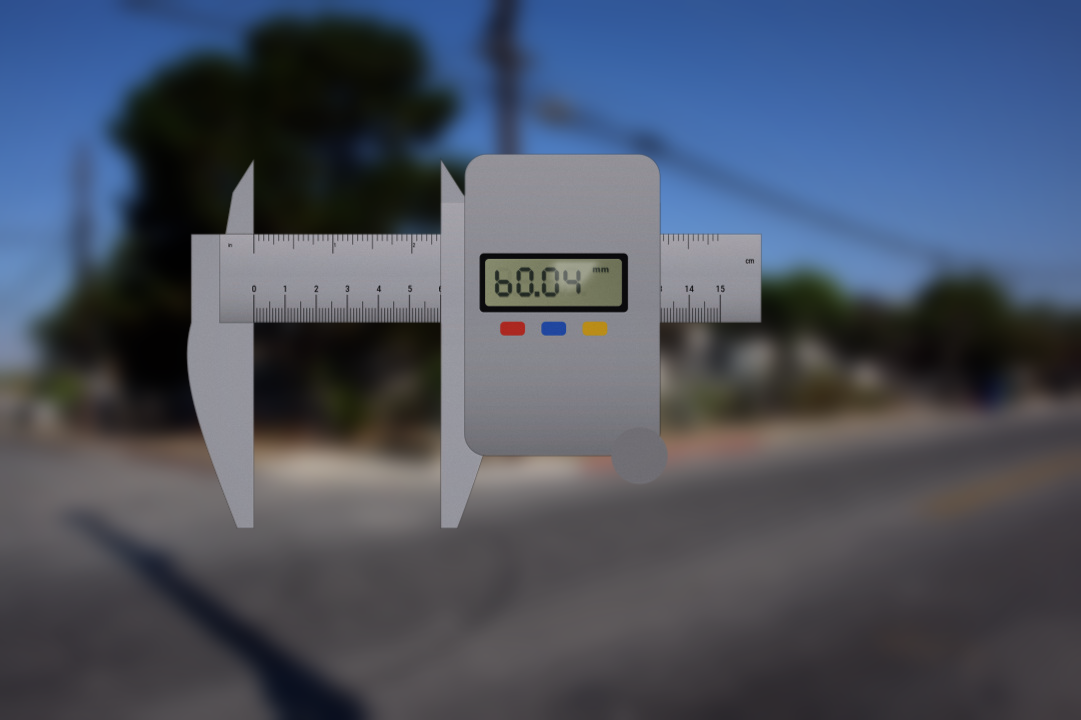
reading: **60.04** mm
